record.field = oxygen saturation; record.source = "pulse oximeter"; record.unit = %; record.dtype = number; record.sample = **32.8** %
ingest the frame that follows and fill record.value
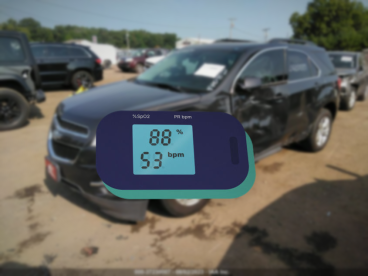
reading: **88** %
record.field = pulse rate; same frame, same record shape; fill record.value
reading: **53** bpm
